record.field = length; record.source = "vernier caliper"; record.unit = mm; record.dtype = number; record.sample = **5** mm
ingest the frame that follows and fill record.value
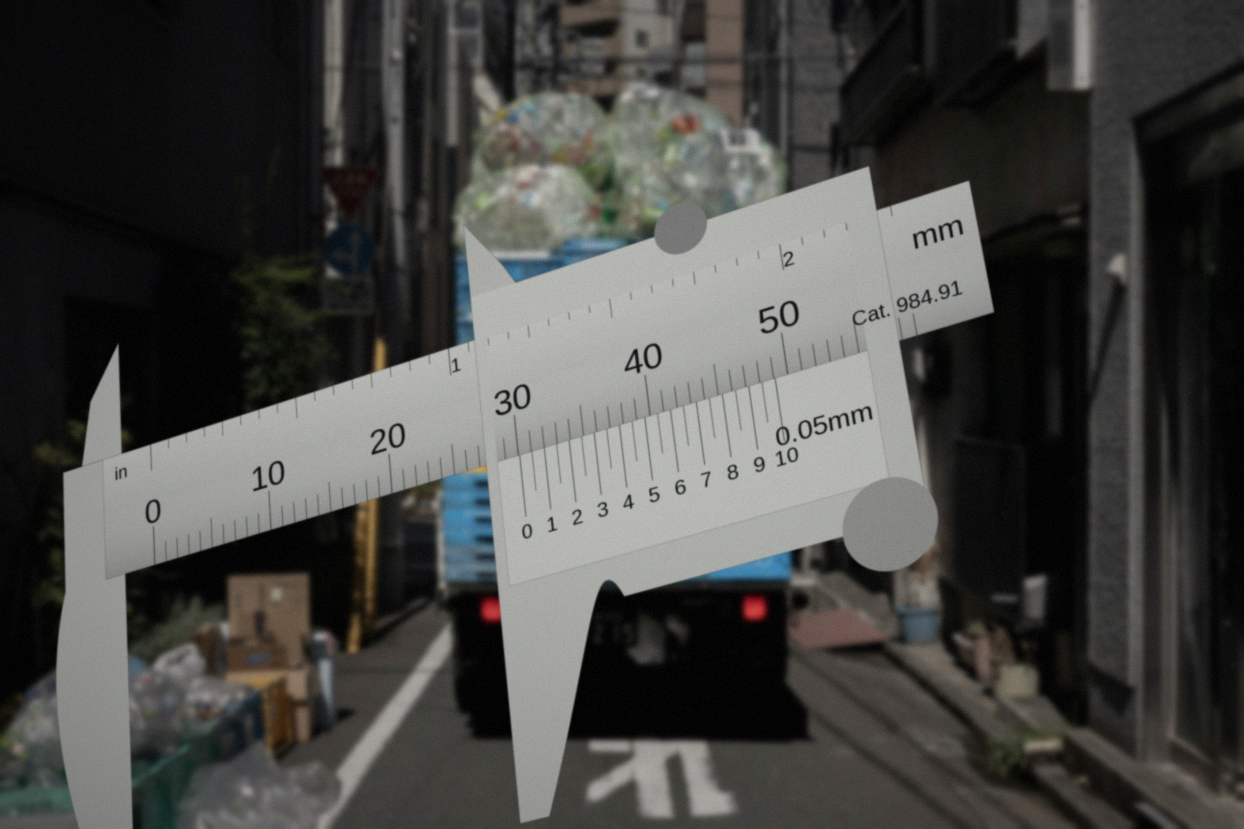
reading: **30.1** mm
